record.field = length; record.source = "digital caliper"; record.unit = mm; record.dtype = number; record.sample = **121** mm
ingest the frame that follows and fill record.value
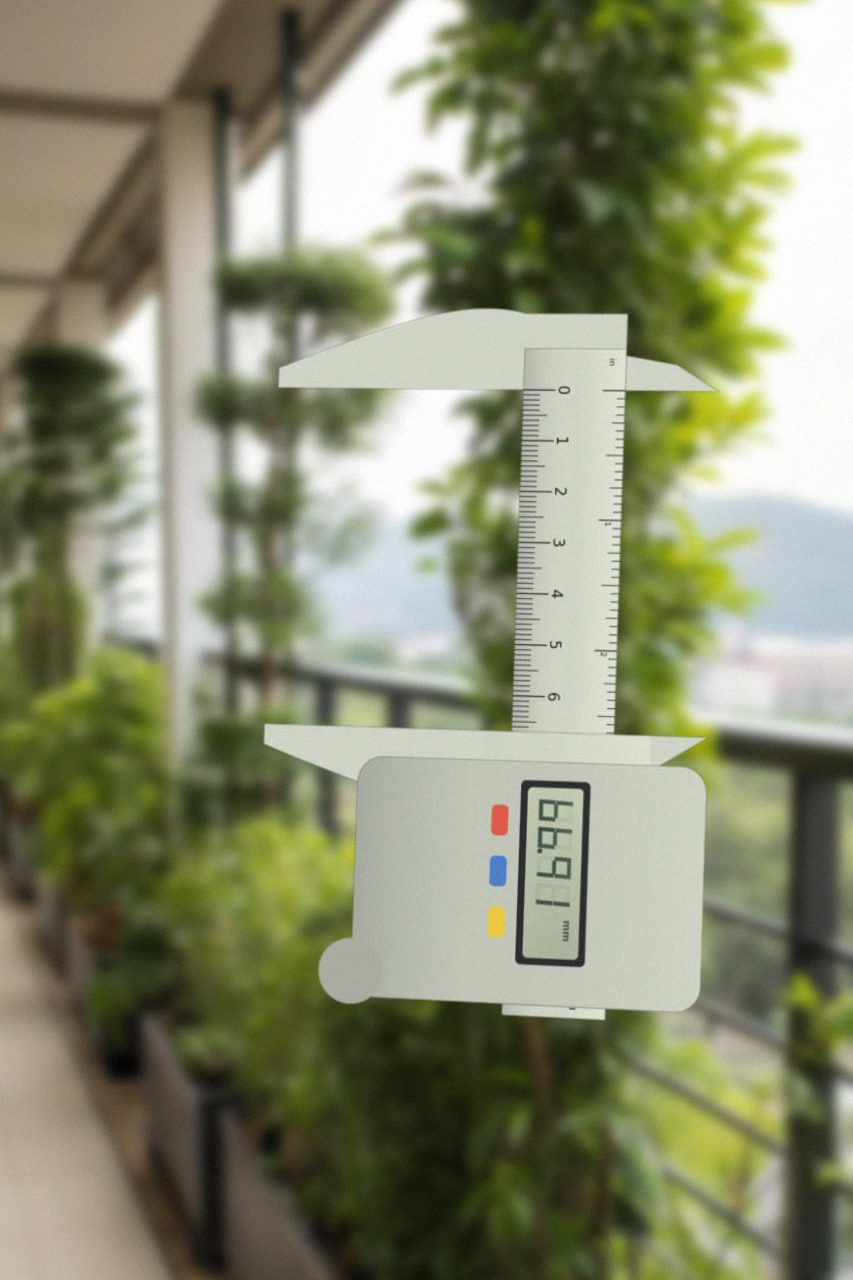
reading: **66.91** mm
